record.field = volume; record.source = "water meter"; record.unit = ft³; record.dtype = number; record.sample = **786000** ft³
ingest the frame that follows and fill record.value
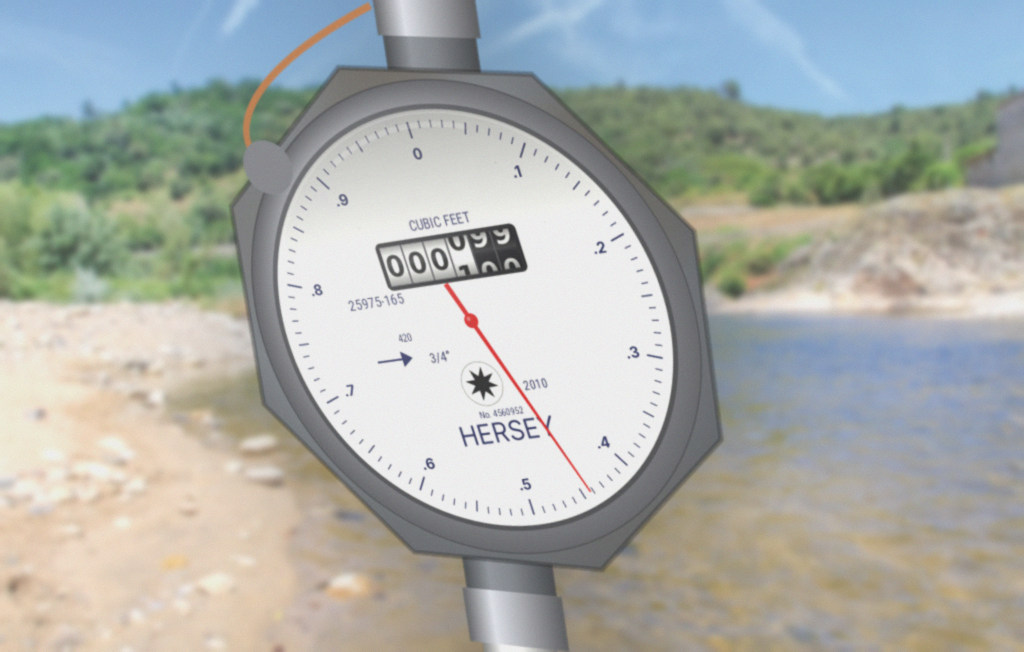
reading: **99.44** ft³
